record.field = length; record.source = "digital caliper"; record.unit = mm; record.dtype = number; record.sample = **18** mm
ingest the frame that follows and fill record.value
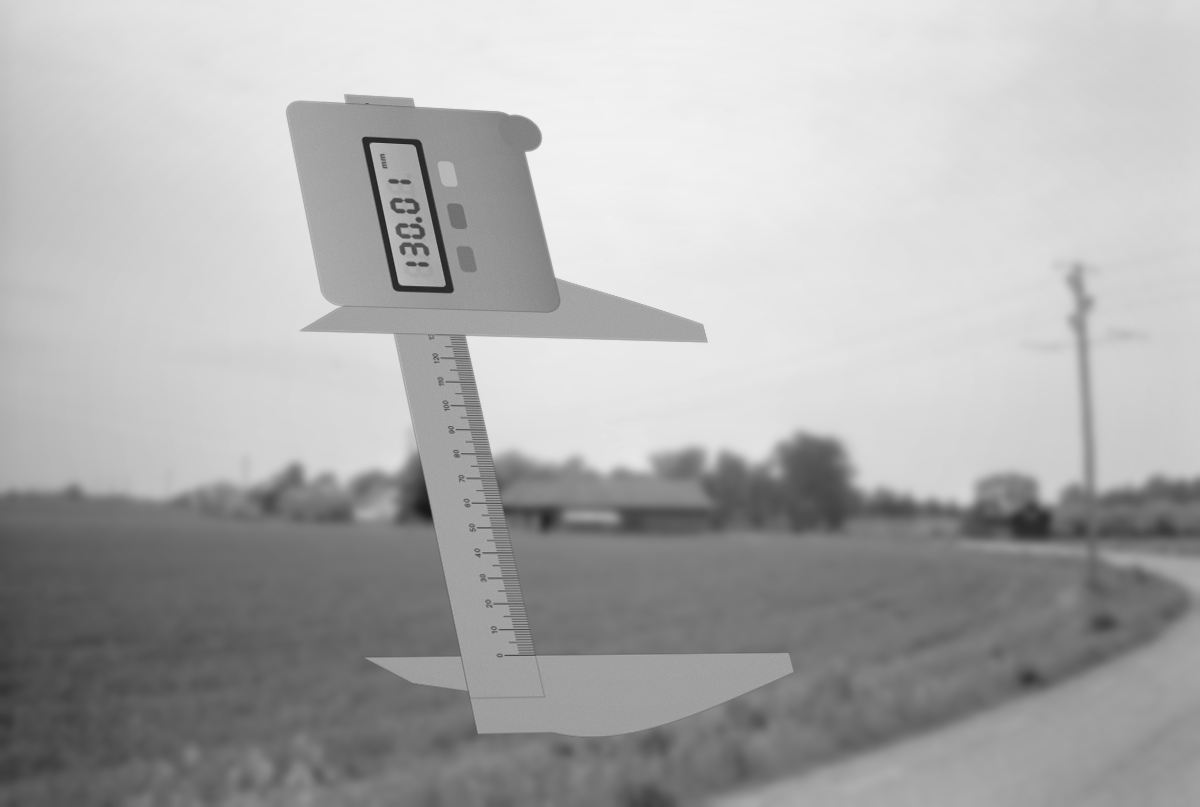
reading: **130.01** mm
